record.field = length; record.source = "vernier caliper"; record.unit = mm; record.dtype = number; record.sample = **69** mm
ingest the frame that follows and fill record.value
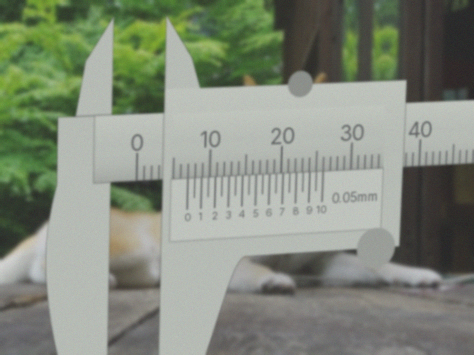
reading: **7.0** mm
